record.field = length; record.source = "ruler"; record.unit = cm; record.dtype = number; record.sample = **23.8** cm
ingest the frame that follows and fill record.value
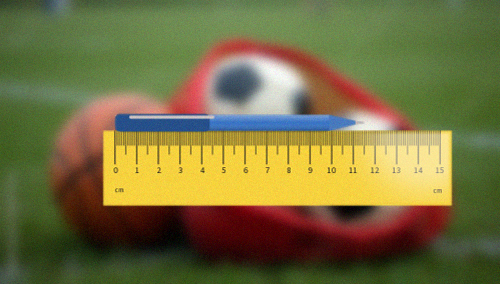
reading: **11.5** cm
